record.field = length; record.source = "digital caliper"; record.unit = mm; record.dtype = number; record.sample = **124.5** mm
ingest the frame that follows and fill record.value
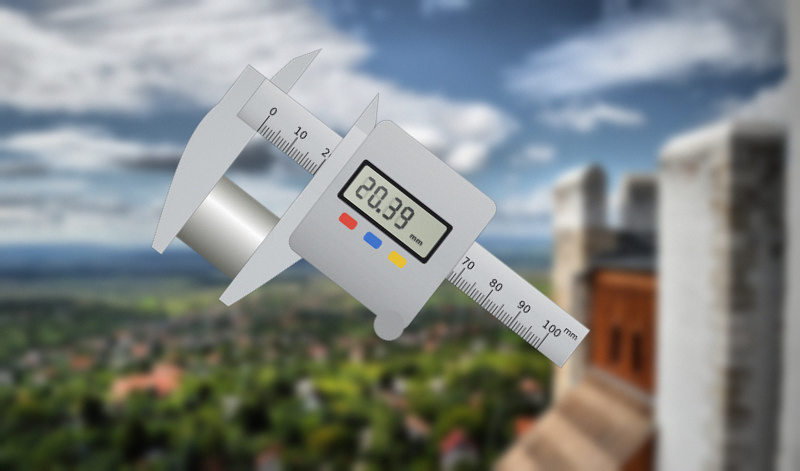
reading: **20.39** mm
